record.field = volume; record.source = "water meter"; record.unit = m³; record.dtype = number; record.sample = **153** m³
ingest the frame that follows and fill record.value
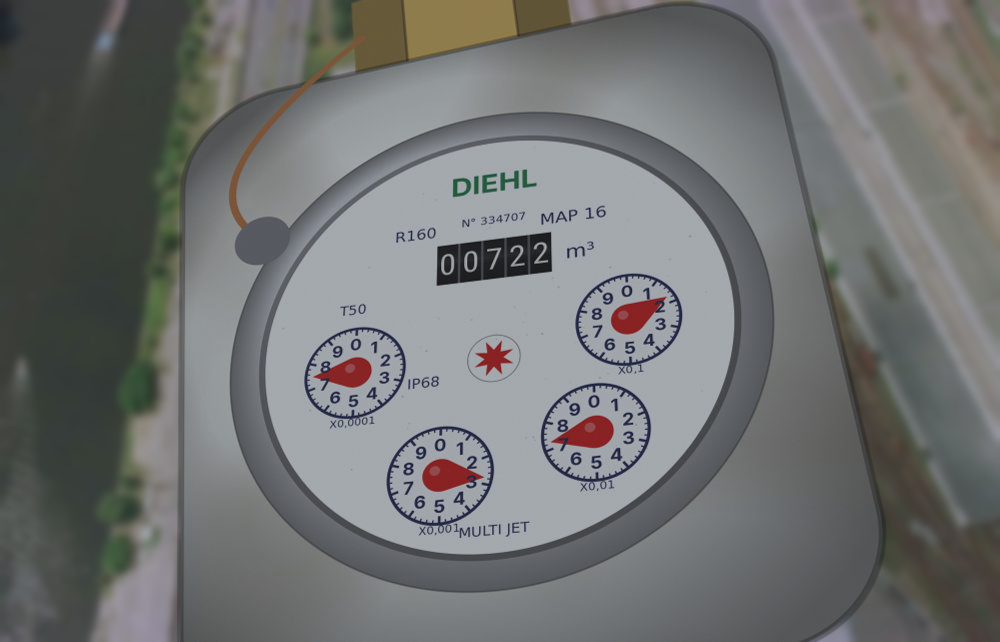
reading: **722.1727** m³
